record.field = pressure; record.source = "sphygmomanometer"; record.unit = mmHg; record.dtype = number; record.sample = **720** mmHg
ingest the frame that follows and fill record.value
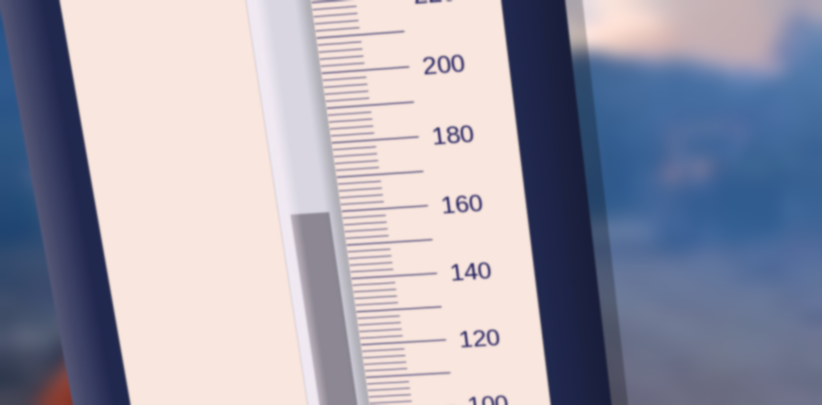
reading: **160** mmHg
